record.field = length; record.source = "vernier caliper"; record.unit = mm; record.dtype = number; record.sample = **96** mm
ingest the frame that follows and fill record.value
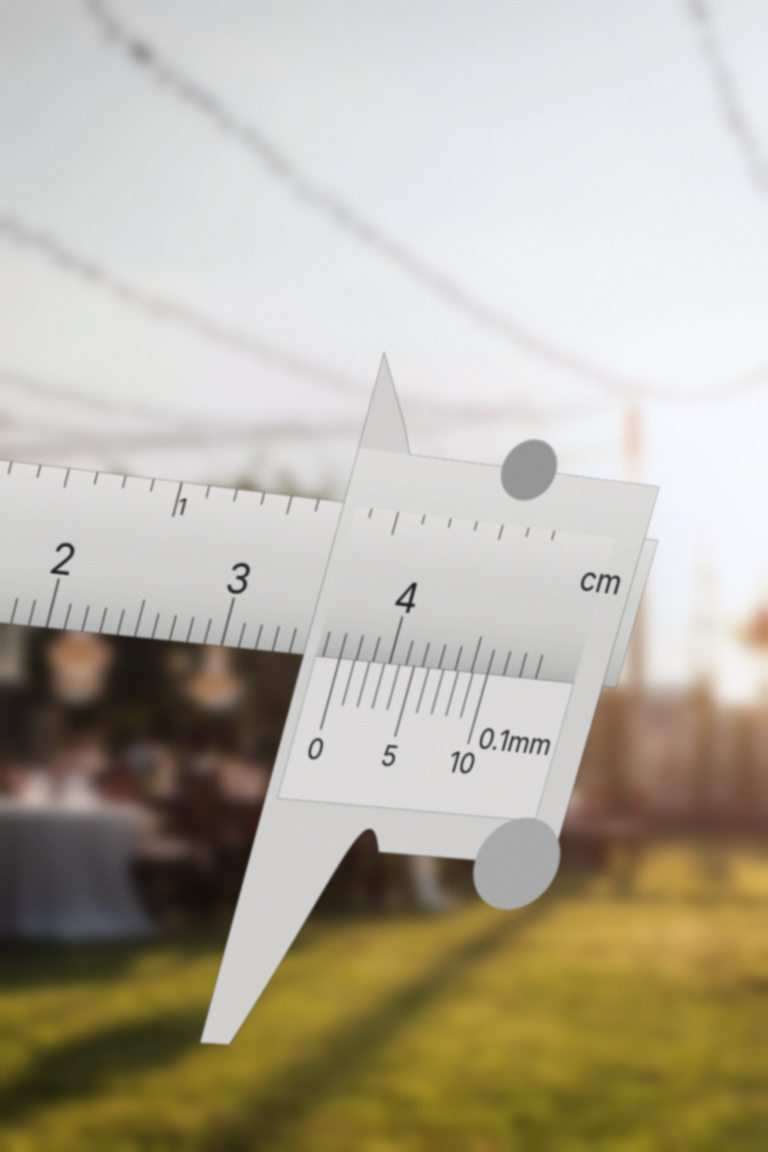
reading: **37.0** mm
